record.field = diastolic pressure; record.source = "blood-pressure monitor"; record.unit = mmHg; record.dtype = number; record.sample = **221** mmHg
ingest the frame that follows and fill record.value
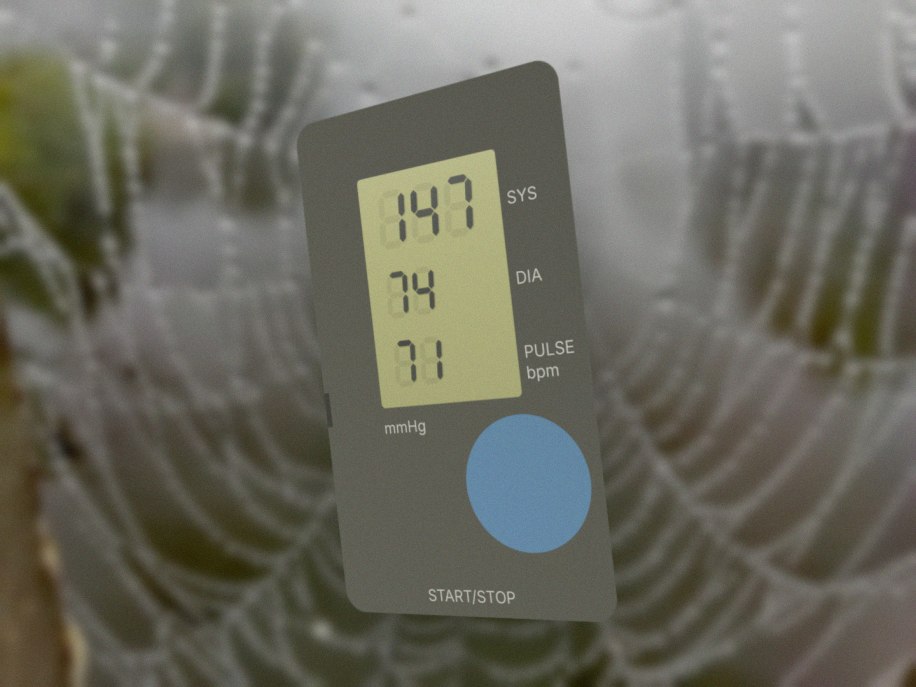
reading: **74** mmHg
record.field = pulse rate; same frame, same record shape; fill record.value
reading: **71** bpm
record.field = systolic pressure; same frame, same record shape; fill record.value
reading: **147** mmHg
